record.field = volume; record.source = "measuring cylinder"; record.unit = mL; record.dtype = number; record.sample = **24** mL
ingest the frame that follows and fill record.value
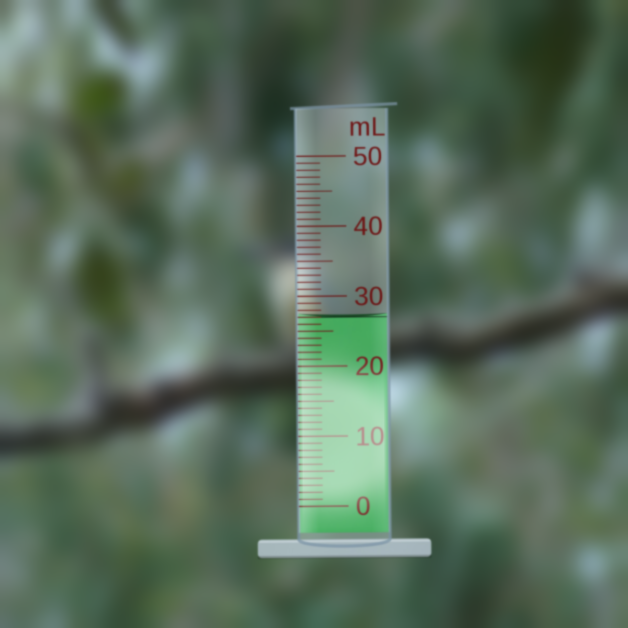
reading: **27** mL
